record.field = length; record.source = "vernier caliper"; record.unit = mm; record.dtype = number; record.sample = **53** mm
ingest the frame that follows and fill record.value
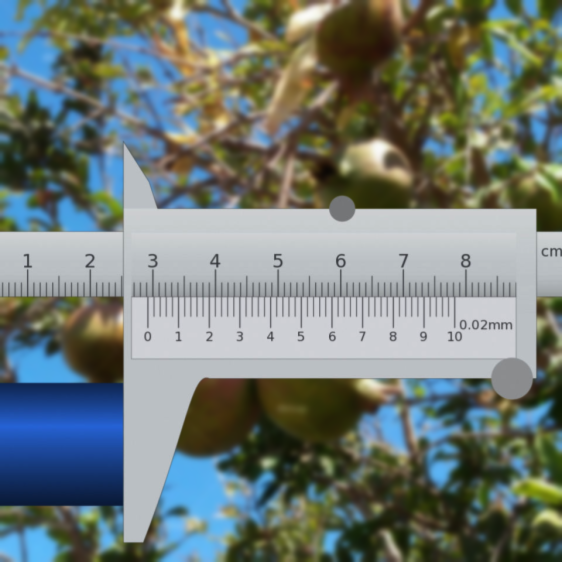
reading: **29.2** mm
